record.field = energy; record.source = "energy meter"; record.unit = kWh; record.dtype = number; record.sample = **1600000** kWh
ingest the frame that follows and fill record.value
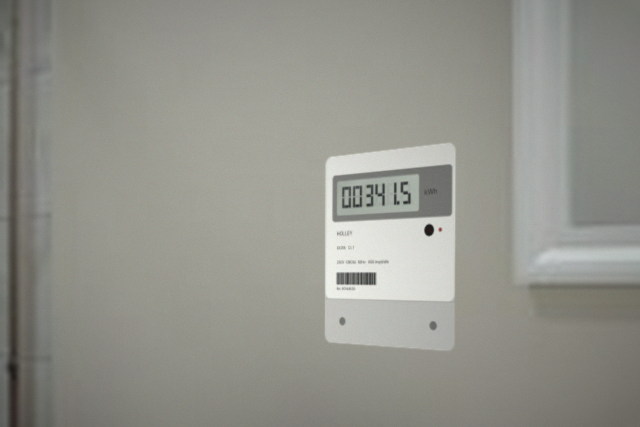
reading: **341.5** kWh
